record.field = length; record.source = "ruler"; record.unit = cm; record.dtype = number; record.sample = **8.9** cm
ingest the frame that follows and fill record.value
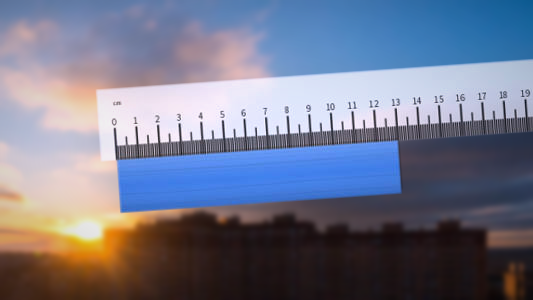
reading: **13** cm
